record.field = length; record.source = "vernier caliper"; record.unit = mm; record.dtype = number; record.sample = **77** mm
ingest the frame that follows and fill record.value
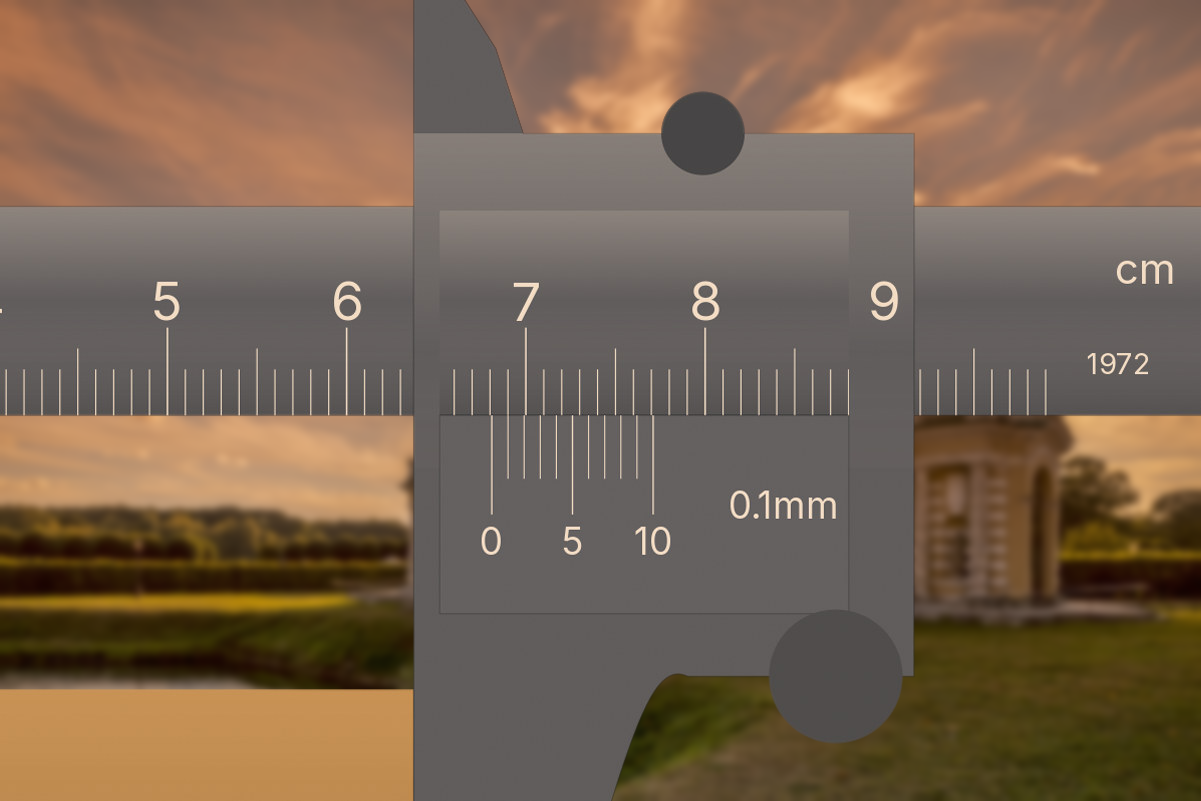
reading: **68.1** mm
